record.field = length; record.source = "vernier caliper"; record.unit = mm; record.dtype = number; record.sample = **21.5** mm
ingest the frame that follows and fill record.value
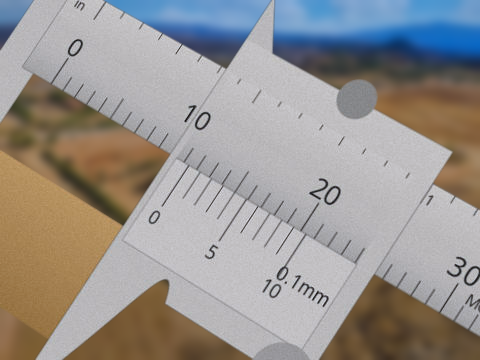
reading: **11.4** mm
